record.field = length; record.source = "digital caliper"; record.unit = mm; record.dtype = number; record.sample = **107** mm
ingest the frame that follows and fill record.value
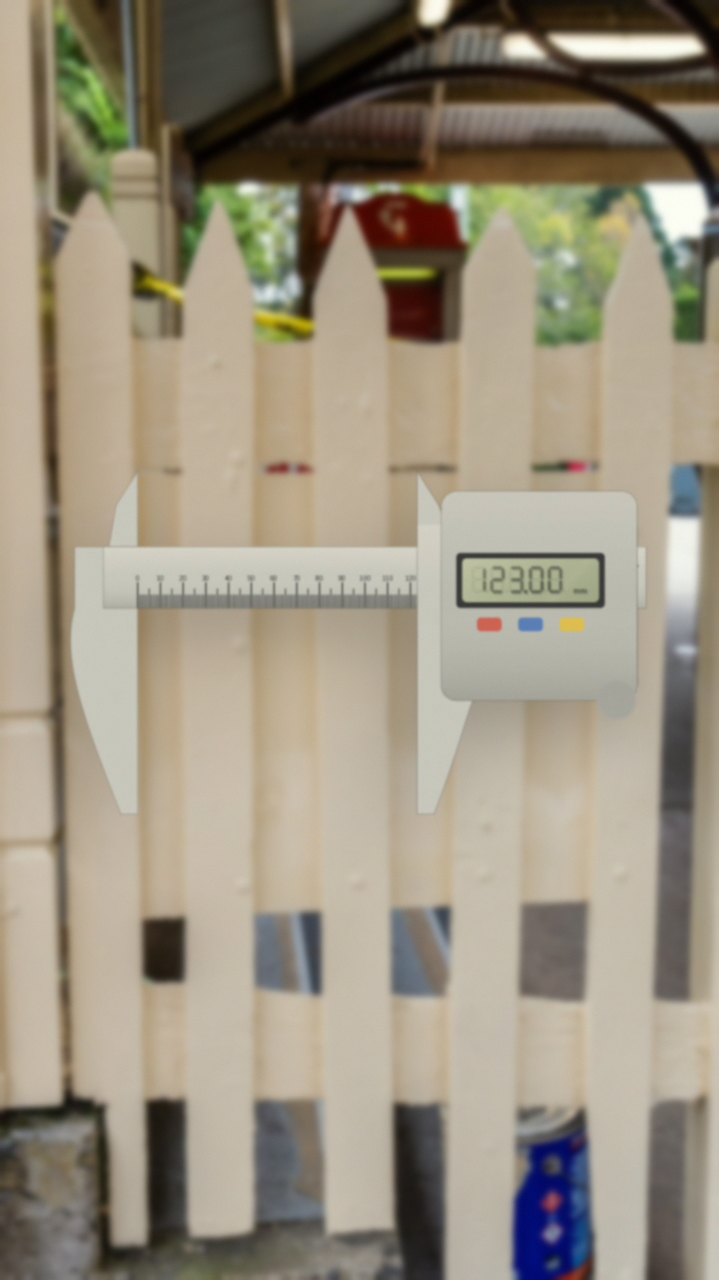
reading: **123.00** mm
